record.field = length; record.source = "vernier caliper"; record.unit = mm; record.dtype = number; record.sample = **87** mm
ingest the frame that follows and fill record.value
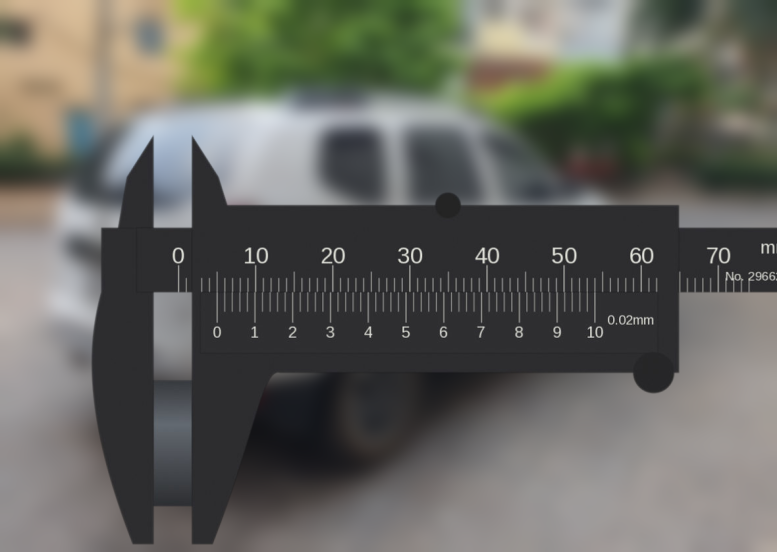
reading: **5.0** mm
